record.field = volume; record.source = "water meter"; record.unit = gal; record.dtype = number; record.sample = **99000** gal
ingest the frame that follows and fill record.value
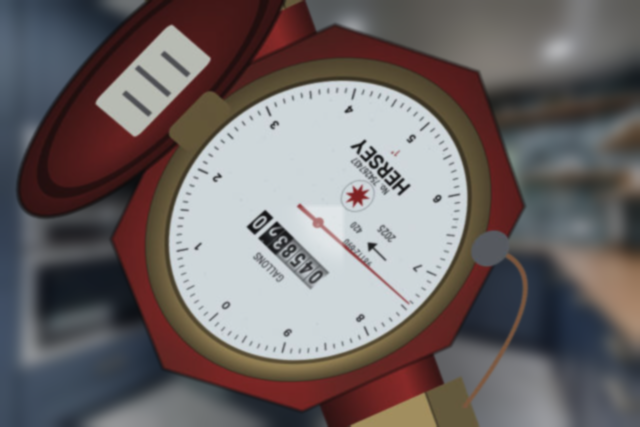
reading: **458317.4** gal
